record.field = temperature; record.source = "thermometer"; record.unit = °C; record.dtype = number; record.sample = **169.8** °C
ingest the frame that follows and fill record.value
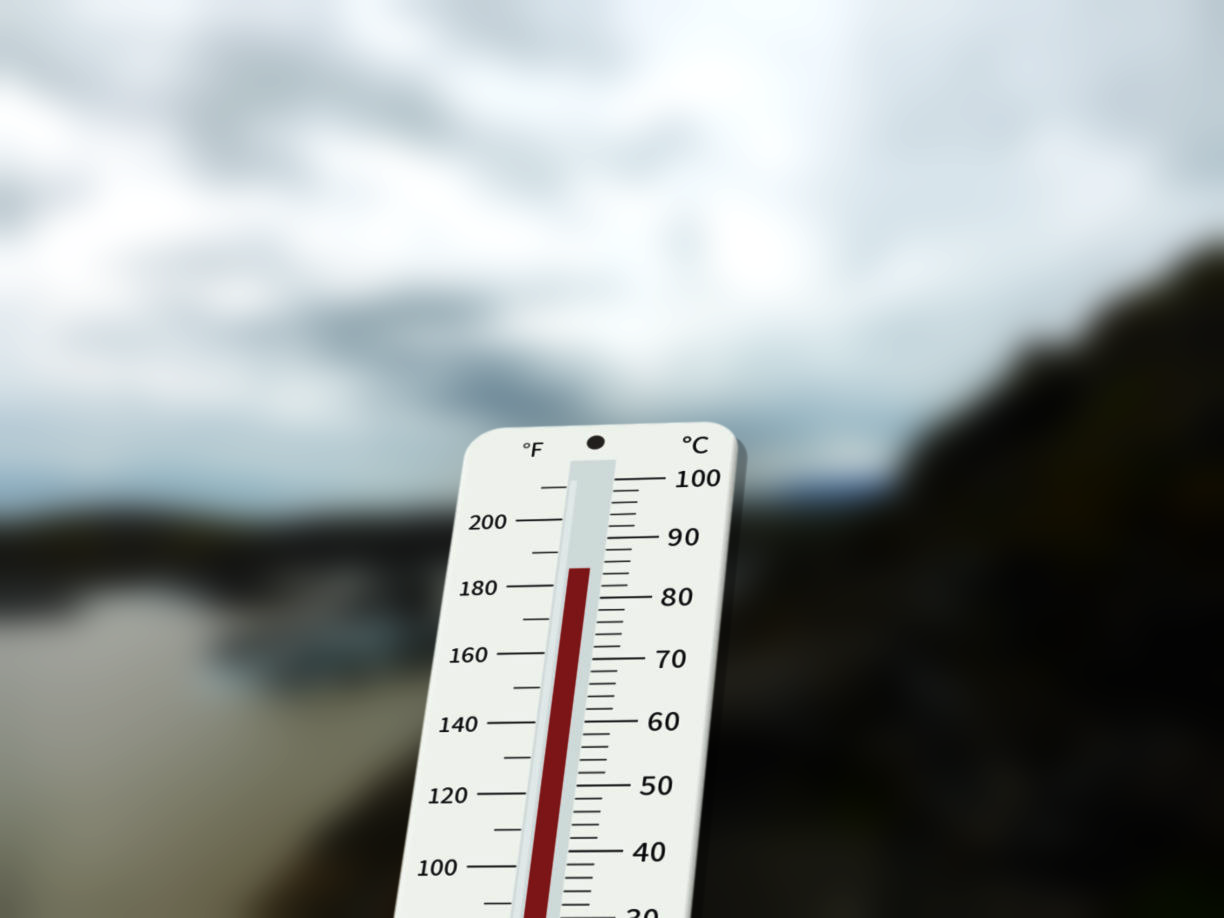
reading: **85** °C
